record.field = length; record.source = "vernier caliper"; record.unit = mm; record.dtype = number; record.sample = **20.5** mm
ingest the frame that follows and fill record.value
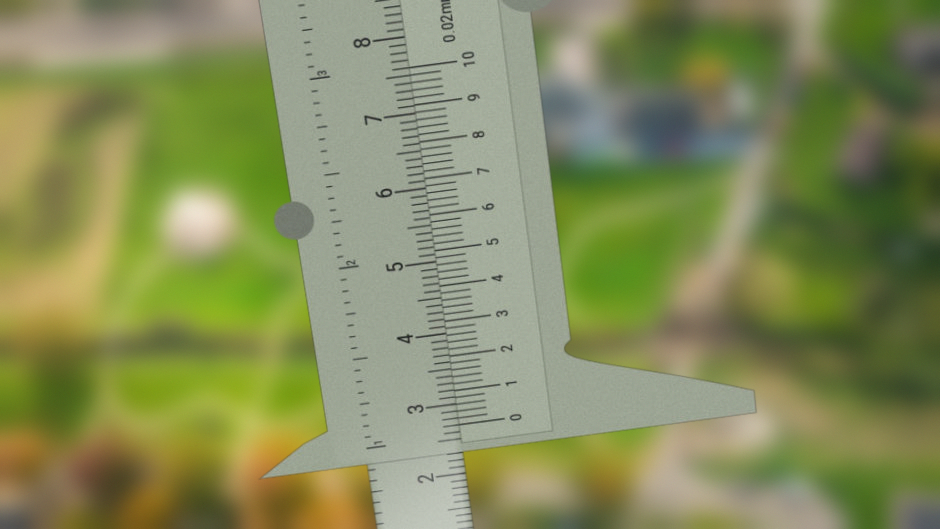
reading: **27.0** mm
